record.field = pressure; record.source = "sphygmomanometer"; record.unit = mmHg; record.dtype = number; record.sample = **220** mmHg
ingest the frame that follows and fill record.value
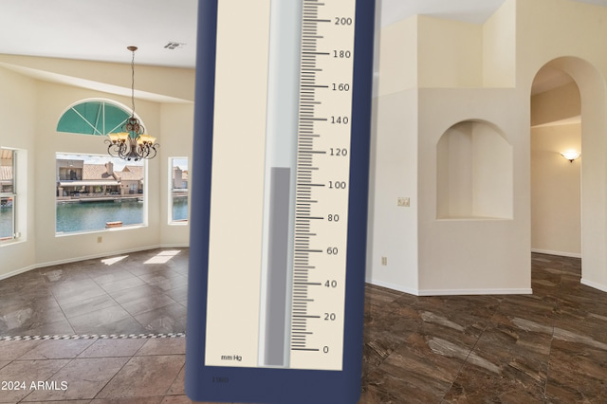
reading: **110** mmHg
